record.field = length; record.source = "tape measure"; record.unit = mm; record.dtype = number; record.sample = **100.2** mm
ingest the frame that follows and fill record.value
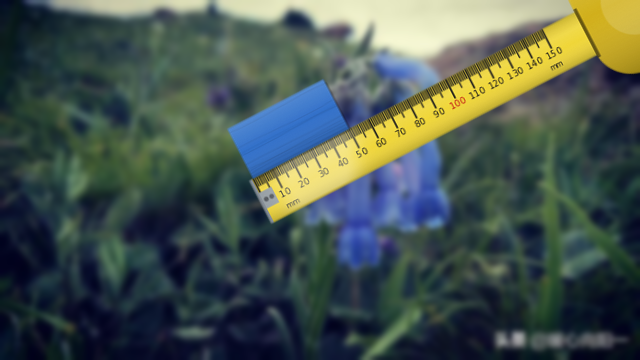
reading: **50** mm
